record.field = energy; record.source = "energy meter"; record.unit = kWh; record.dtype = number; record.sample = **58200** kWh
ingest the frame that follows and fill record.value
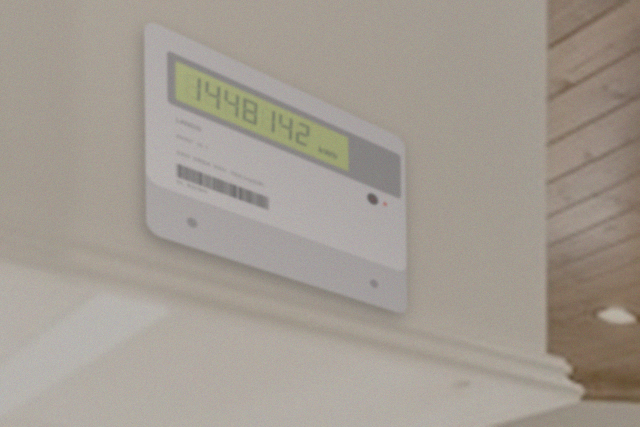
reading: **1448142** kWh
